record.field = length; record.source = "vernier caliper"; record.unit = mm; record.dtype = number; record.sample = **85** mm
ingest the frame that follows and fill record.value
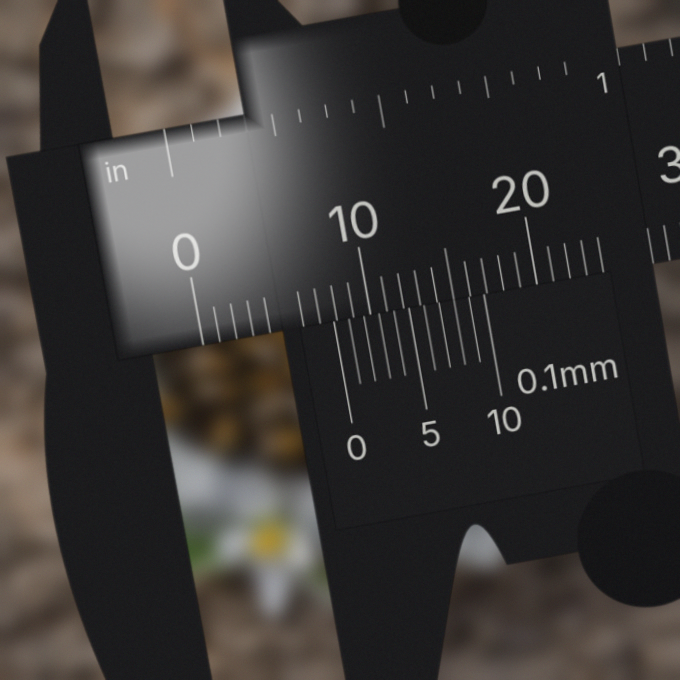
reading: **7.8** mm
